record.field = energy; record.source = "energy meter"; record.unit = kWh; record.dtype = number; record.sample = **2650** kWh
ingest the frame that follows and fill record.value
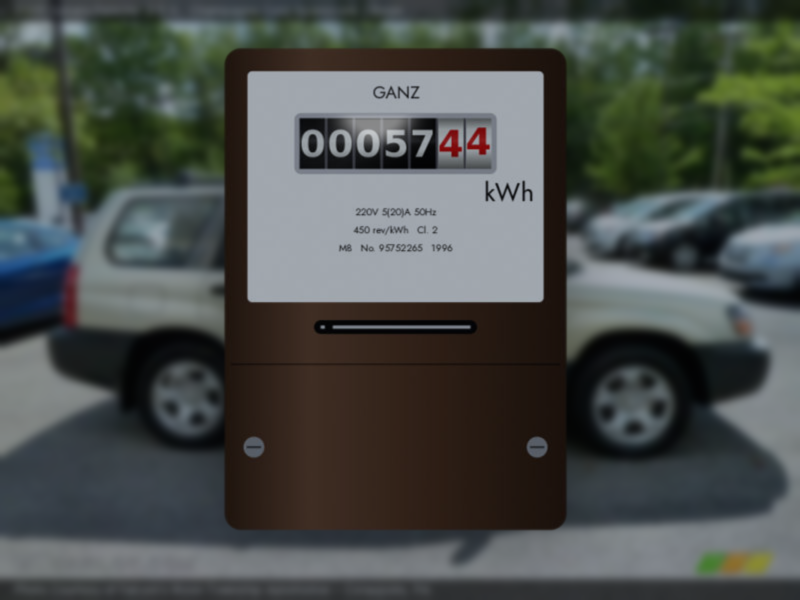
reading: **57.44** kWh
